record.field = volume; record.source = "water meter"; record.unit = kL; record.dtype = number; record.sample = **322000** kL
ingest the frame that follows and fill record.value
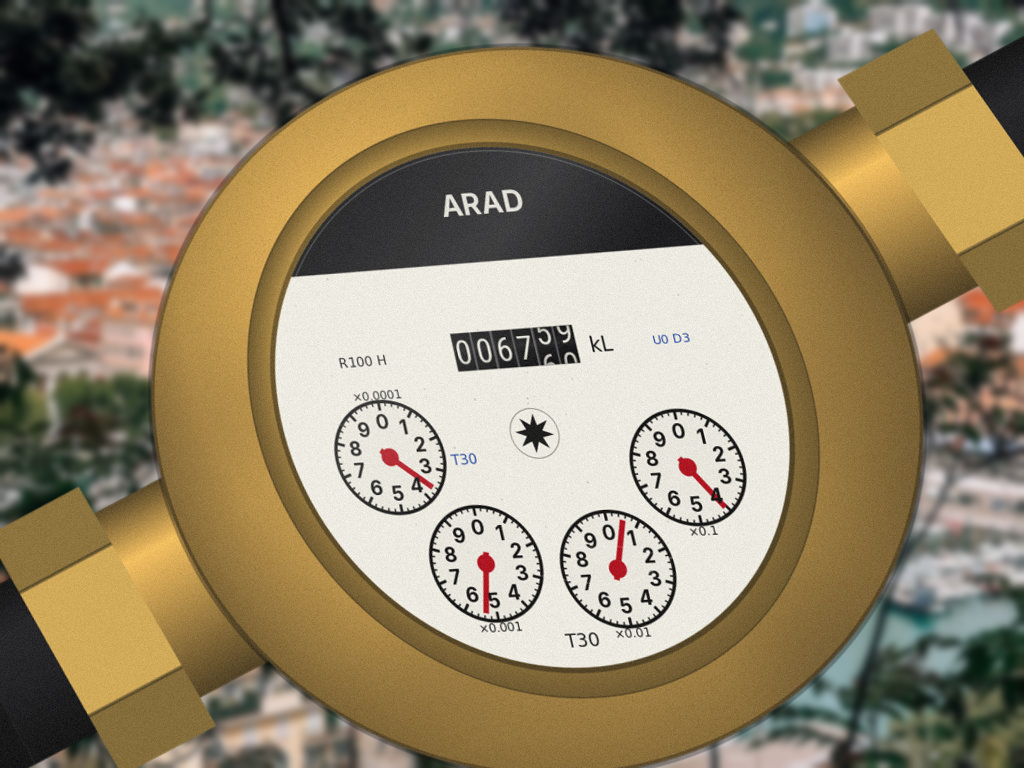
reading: **6759.4053** kL
